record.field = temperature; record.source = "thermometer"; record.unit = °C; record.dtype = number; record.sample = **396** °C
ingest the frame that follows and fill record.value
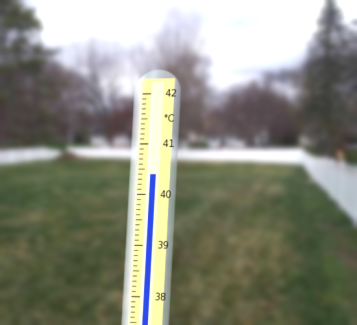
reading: **40.4** °C
